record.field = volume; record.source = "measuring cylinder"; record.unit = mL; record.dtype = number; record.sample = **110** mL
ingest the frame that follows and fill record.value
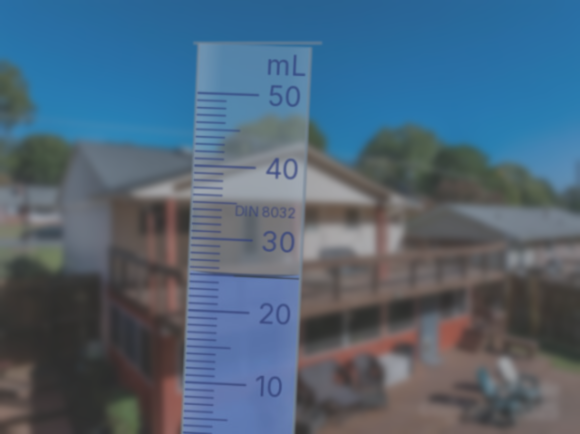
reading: **25** mL
